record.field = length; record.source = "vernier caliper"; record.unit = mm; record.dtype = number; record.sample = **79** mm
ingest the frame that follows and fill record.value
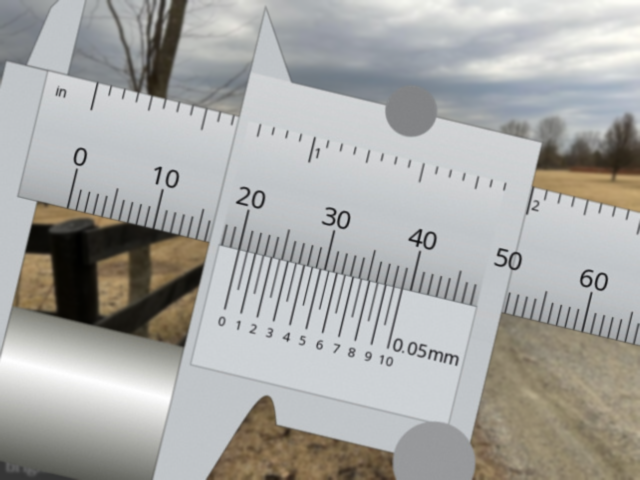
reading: **20.0** mm
